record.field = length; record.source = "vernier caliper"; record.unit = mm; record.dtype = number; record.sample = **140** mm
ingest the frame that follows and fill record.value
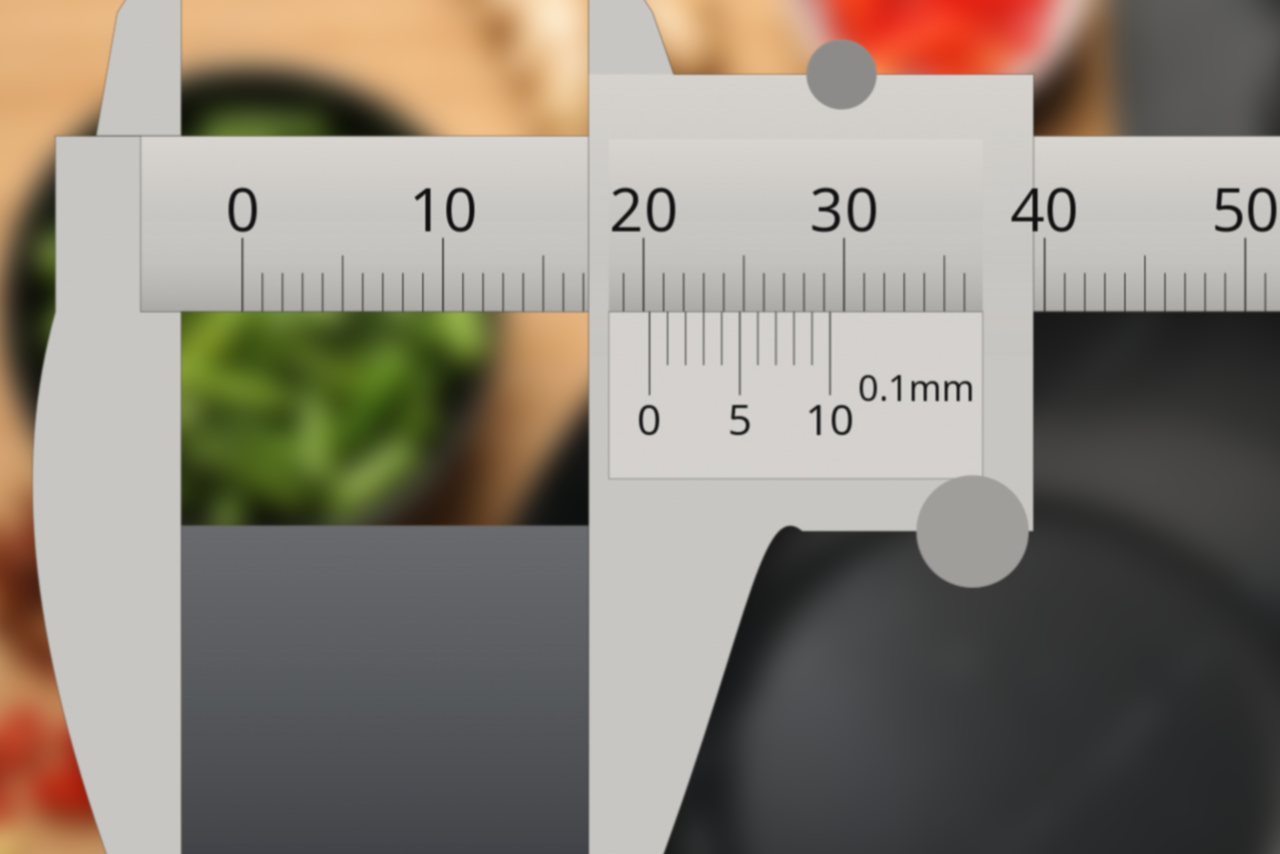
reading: **20.3** mm
